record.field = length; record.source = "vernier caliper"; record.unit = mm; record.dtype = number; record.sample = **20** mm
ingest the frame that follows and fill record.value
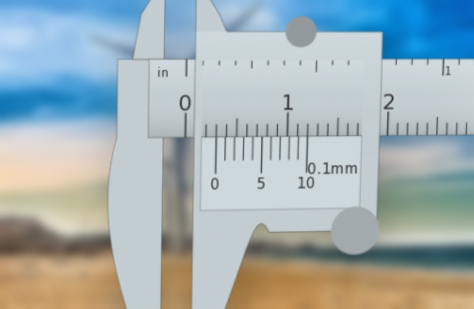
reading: **3.0** mm
